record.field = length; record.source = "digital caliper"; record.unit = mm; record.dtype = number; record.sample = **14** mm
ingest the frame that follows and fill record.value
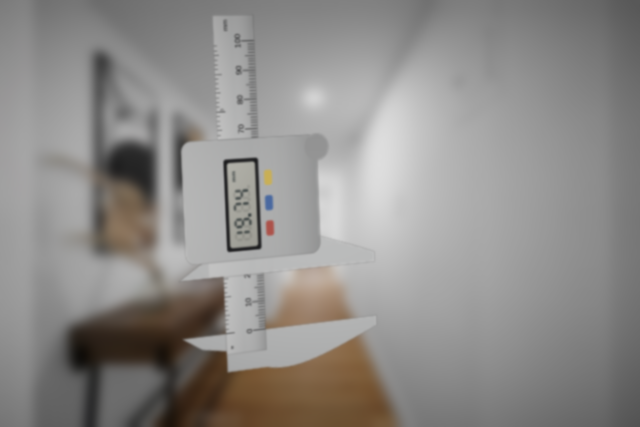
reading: **19.74** mm
